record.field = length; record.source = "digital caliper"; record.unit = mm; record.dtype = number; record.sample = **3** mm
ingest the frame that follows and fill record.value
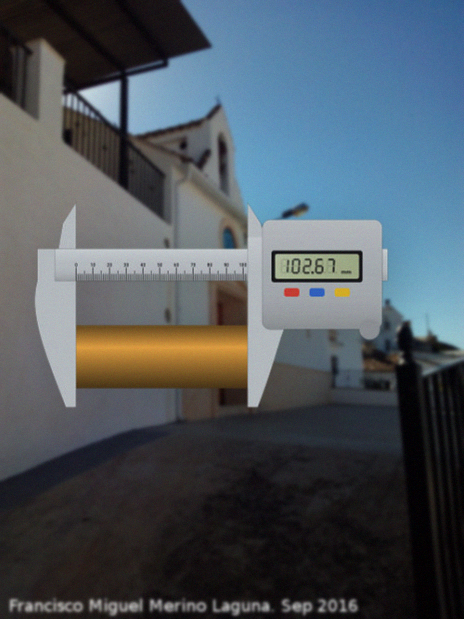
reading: **102.67** mm
